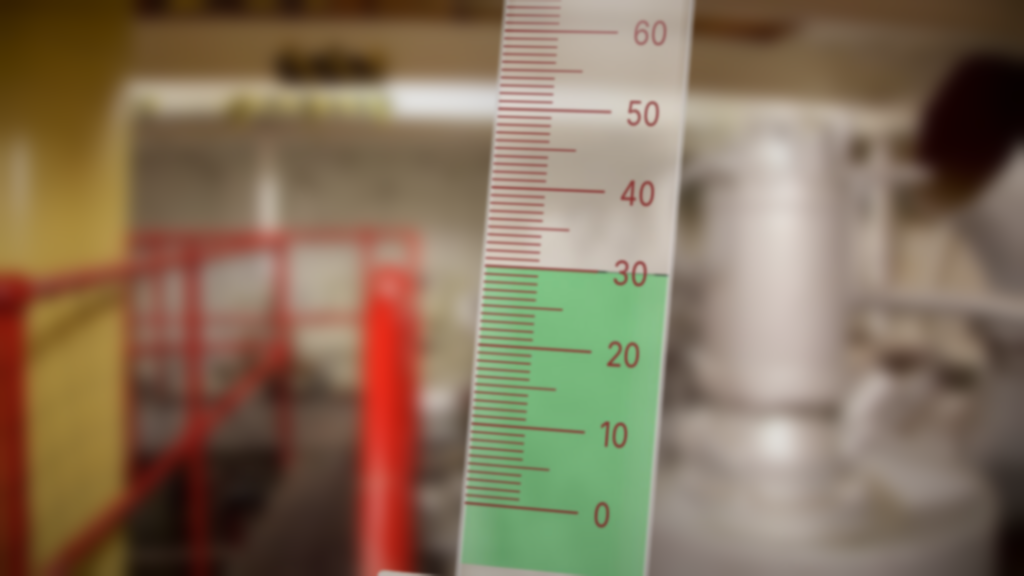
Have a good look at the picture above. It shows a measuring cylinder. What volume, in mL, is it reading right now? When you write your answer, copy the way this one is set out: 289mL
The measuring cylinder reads 30mL
